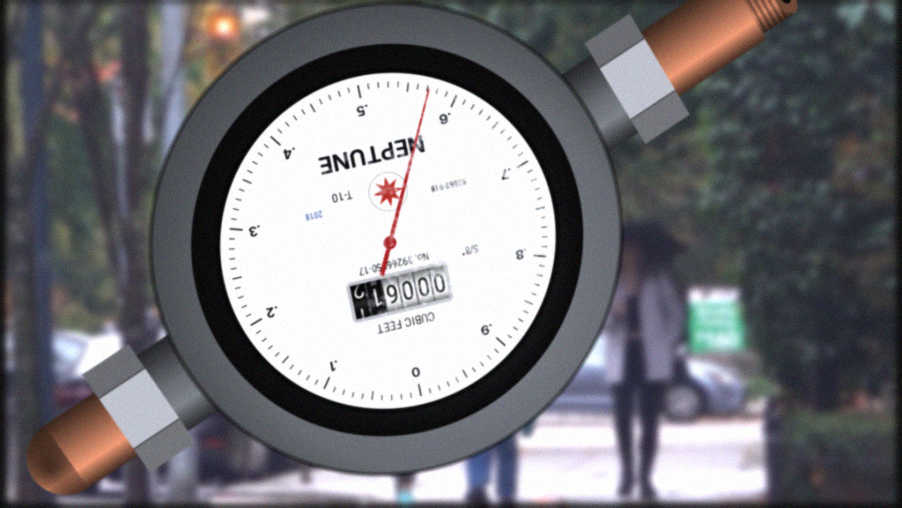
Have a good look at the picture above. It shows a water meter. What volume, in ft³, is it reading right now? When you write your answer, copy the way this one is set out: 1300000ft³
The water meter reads 611.57ft³
